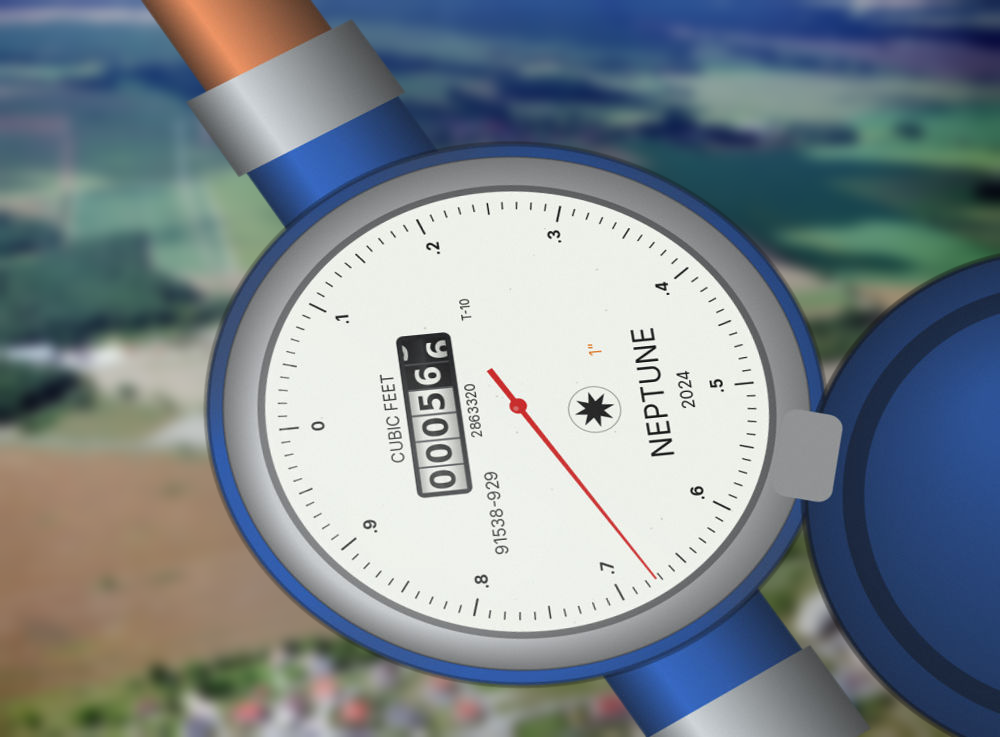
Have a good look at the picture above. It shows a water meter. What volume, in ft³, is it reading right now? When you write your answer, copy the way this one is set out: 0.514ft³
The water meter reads 565.67ft³
